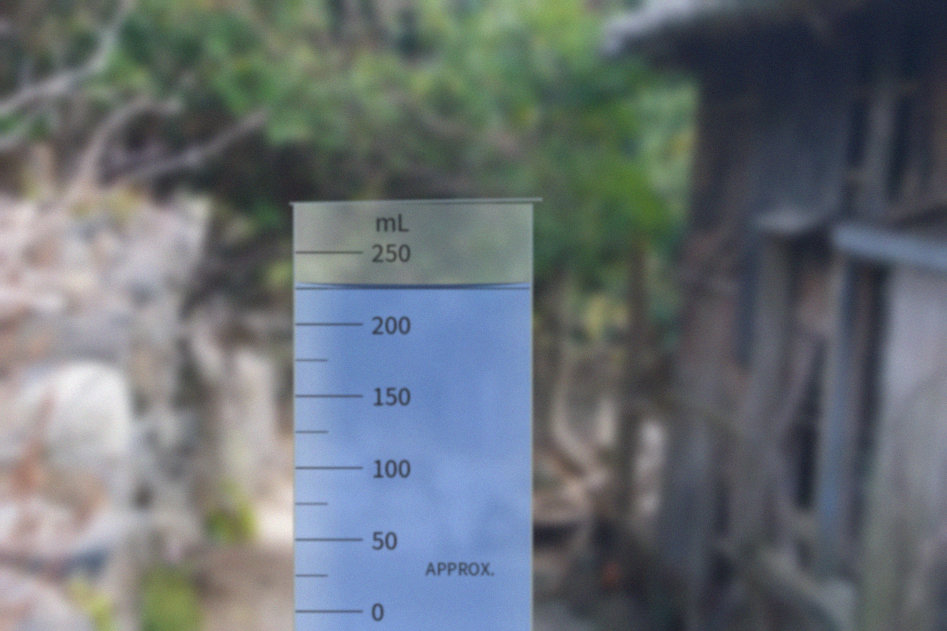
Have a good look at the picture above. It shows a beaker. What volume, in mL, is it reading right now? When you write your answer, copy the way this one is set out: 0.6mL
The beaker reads 225mL
